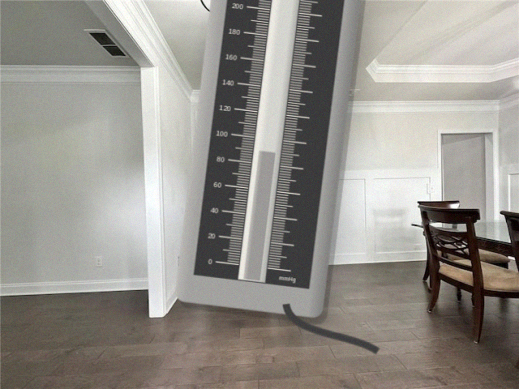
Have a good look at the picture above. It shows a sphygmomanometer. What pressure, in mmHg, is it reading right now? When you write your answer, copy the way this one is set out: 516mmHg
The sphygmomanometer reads 90mmHg
